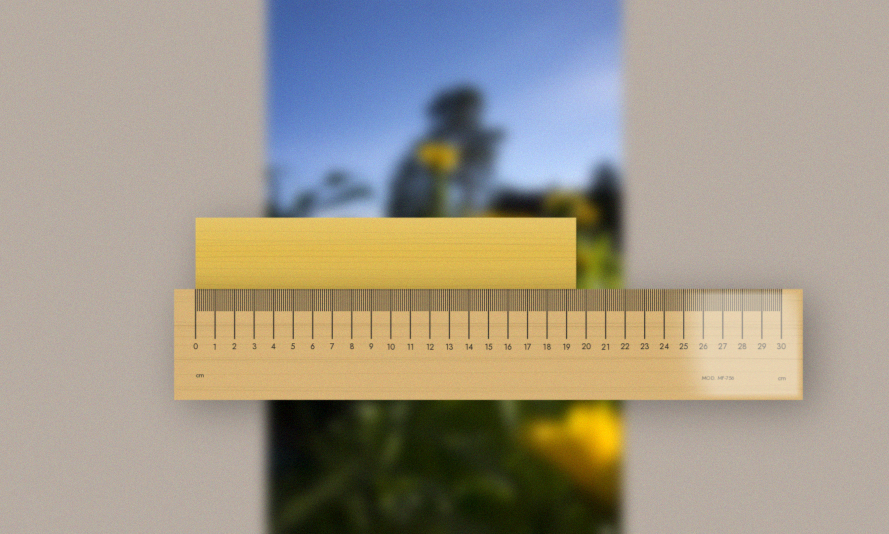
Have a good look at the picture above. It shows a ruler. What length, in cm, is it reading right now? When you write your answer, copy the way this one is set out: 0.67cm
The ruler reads 19.5cm
